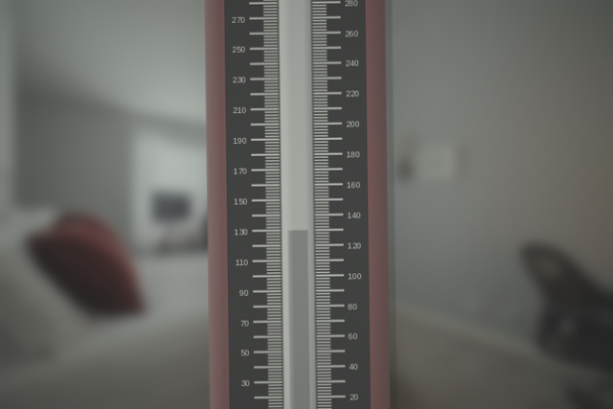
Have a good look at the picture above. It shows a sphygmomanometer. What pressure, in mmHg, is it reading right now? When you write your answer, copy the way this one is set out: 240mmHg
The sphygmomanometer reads 130mmHg
